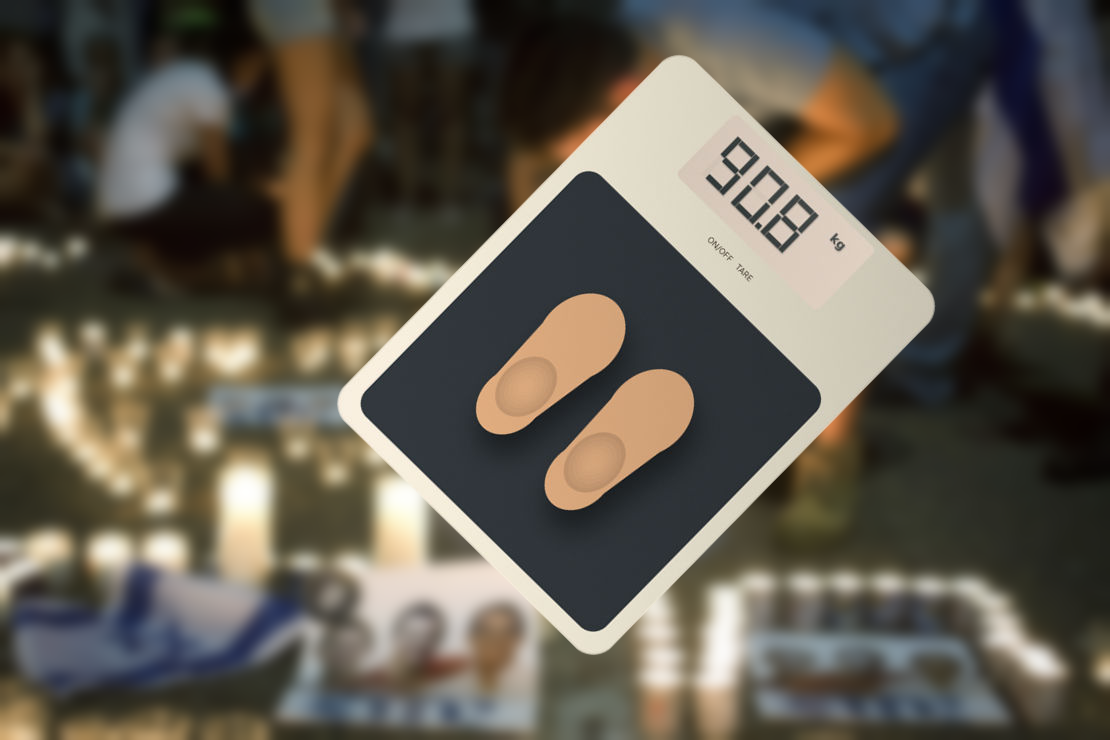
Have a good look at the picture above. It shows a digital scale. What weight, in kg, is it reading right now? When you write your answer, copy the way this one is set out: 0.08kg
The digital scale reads 90.8kg
